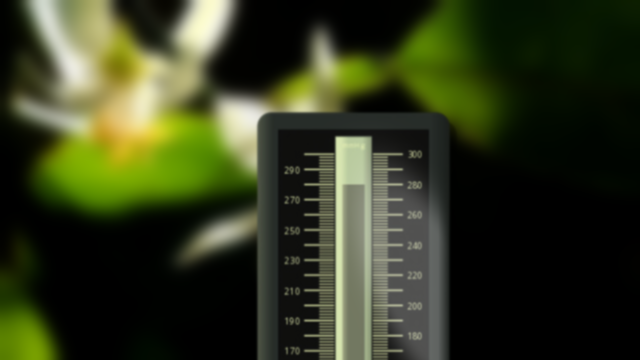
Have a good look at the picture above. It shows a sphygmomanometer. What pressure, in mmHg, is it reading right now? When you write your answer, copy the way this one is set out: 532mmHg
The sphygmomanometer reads 280mmHg
